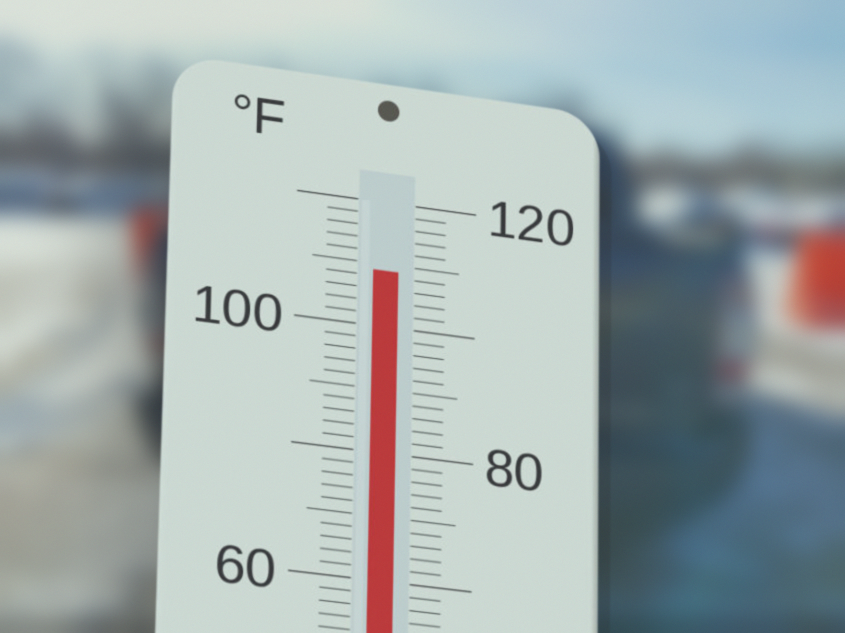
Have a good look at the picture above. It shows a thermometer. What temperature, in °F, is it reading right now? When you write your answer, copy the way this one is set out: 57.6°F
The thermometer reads 109°F
